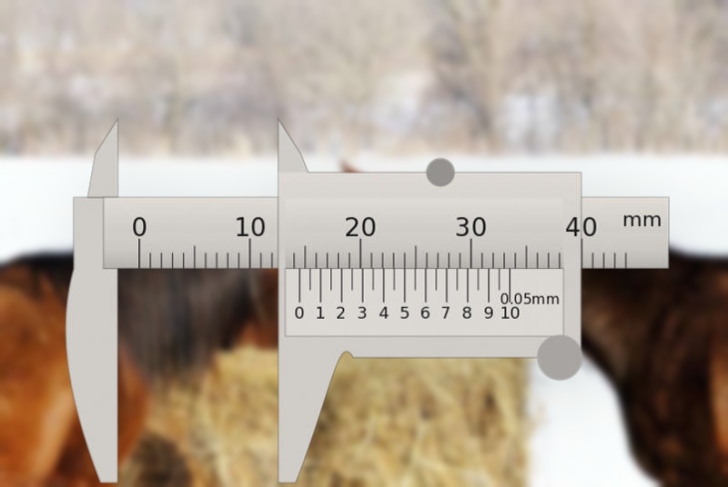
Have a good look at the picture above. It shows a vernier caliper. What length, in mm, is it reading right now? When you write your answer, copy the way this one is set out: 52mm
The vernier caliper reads 14.5mm
